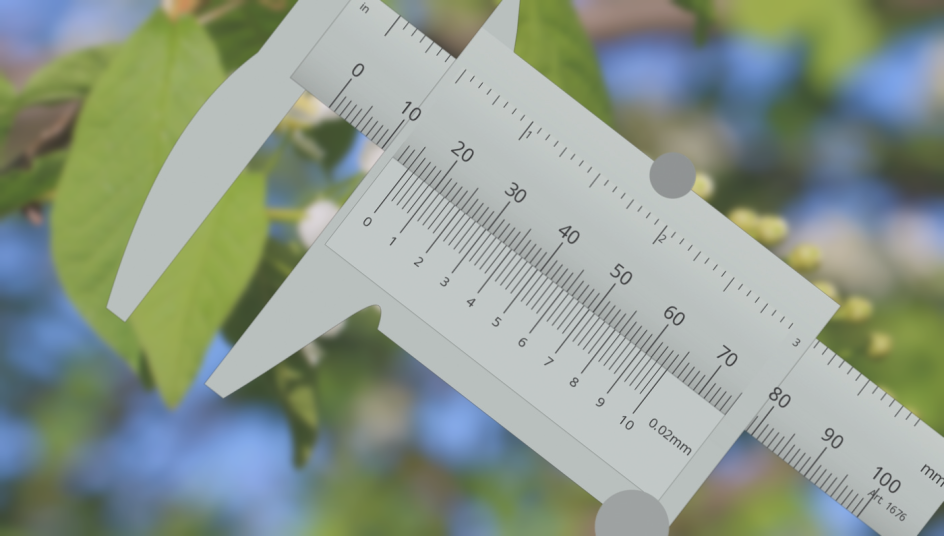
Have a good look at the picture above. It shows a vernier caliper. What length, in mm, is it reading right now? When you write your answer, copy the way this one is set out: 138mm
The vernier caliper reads 15.0mm
